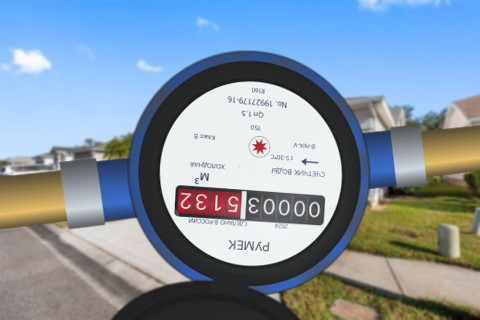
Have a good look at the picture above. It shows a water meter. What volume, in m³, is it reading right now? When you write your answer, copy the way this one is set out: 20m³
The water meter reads 3.5132m³
